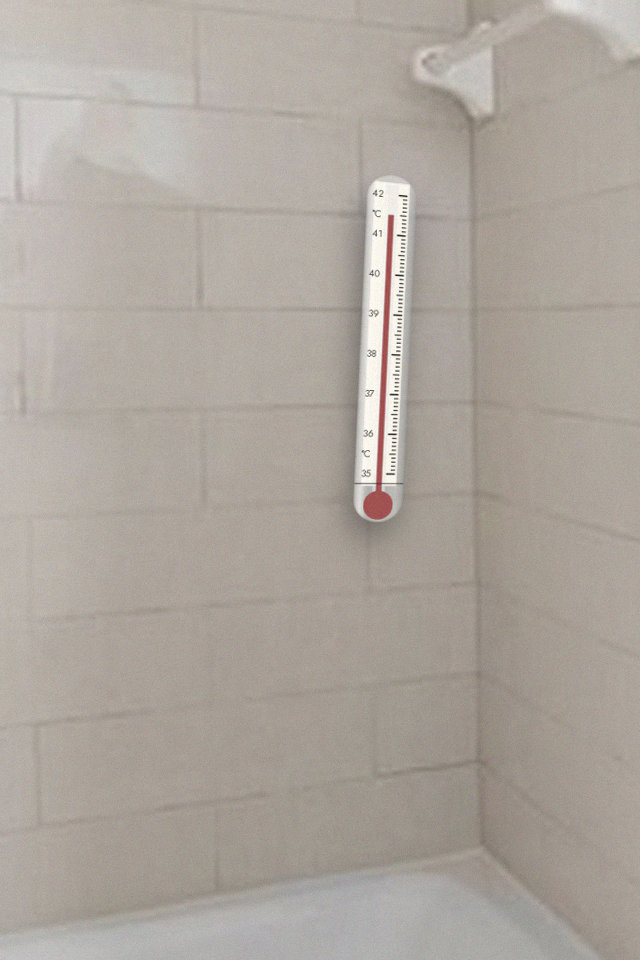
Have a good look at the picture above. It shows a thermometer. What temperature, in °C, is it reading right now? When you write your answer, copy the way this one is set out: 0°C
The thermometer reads 41.5°C
